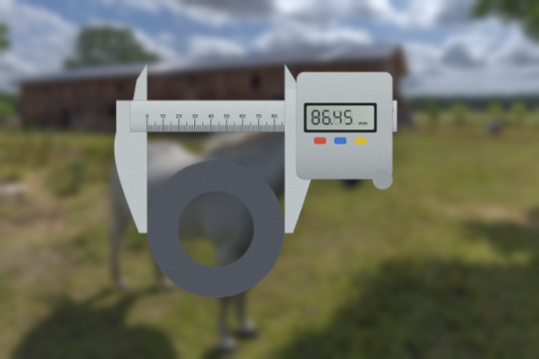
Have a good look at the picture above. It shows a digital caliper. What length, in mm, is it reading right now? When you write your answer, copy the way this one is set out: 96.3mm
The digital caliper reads 86.45mm
